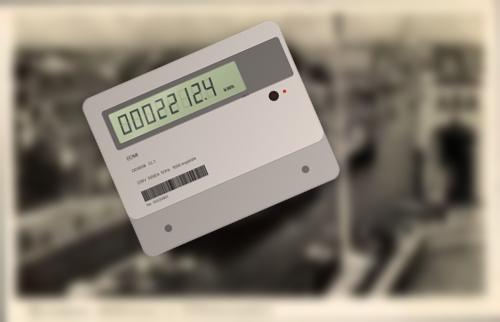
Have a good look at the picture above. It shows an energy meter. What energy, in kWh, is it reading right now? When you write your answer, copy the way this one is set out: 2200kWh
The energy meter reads 2212.4kWh
